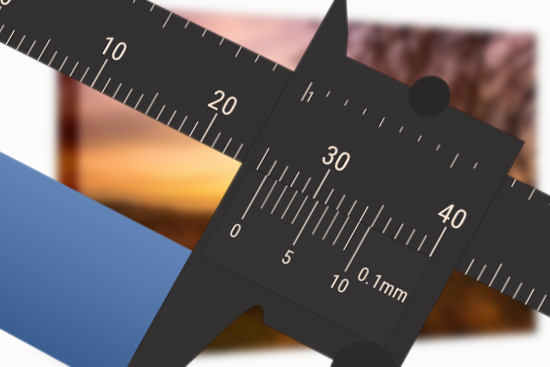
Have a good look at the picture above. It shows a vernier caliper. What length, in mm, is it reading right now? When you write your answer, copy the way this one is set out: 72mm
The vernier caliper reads 25.9mm
